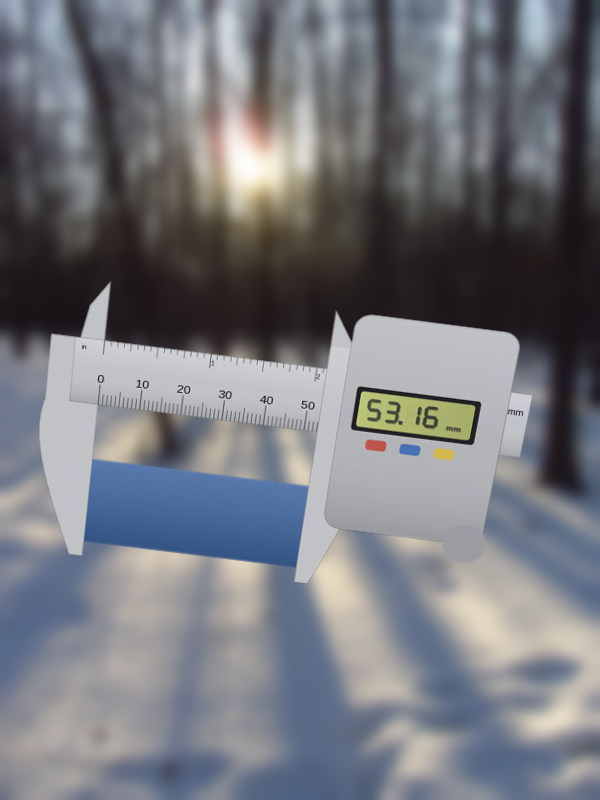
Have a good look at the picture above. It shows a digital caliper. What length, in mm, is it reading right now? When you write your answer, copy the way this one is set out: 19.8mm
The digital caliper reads 53.16mm
